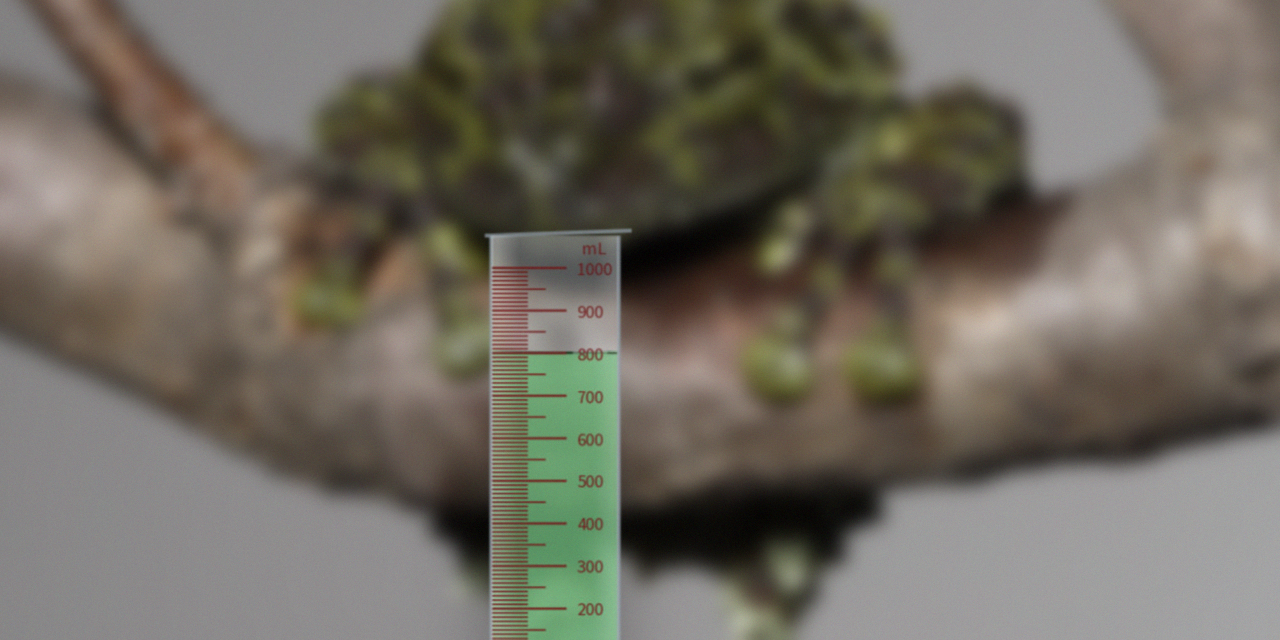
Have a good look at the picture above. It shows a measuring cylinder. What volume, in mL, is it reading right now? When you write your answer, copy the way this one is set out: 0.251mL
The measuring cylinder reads 800mL
